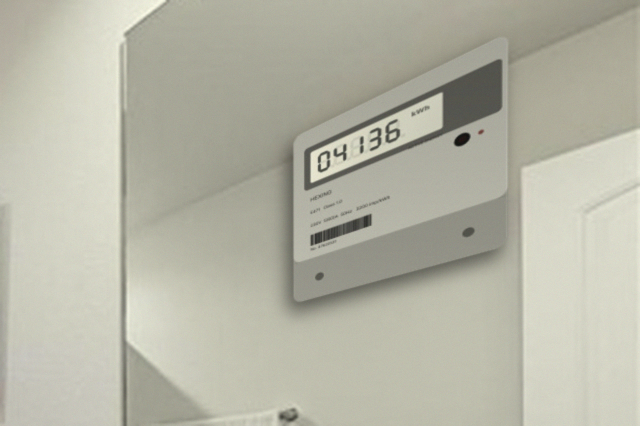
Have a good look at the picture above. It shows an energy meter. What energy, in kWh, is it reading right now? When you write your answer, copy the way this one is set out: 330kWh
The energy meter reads 4136kWh
